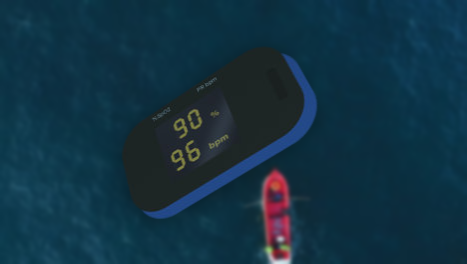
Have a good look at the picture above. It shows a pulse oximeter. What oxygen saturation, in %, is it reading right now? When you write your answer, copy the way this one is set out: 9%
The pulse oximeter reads 90%
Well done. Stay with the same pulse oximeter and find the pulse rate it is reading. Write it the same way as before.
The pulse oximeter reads 96bpm
